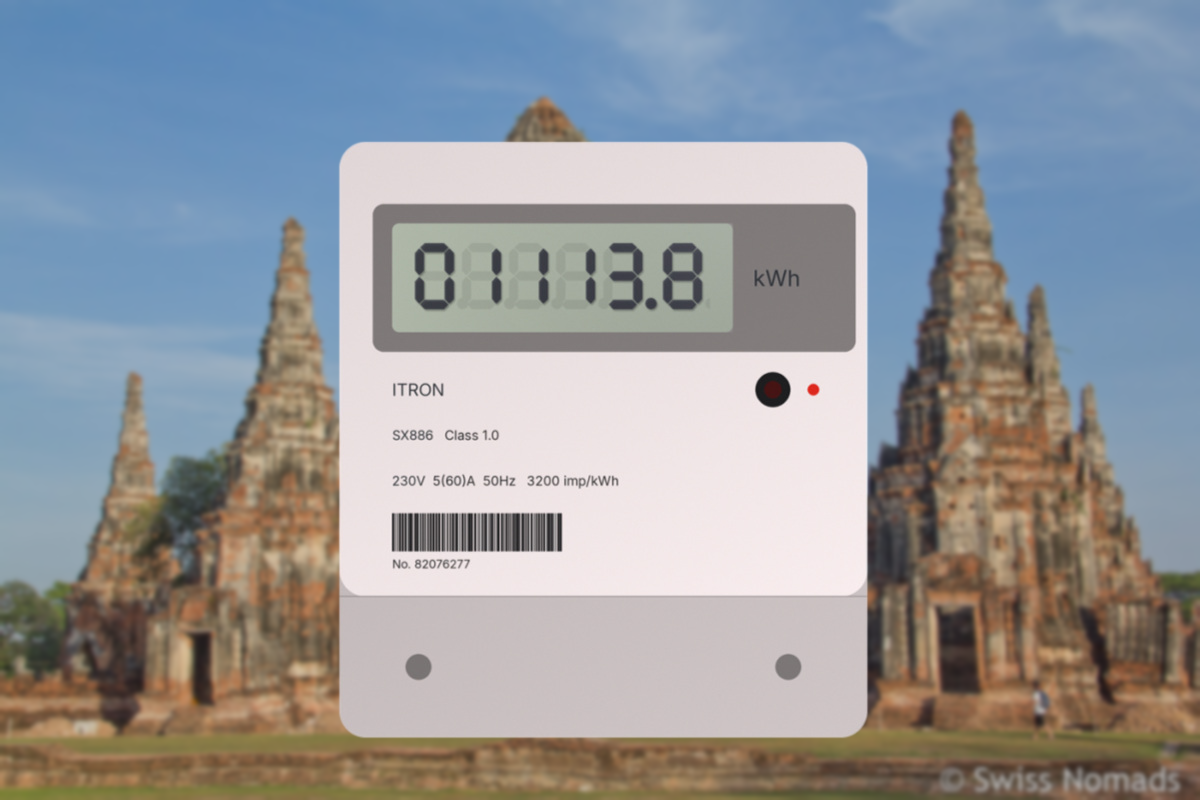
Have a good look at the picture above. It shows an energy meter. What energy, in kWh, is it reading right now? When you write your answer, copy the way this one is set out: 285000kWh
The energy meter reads 1113.8kWh
